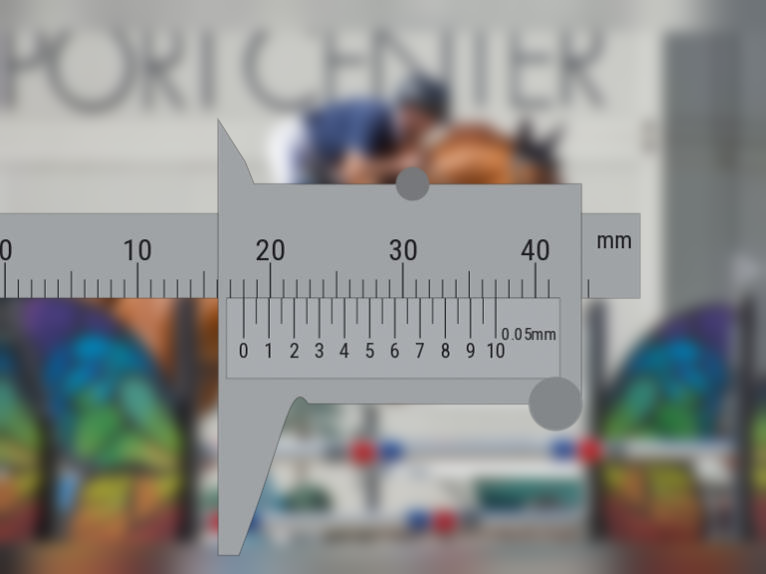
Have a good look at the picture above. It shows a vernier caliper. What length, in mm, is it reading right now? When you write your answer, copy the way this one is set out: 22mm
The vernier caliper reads 18.0mm
